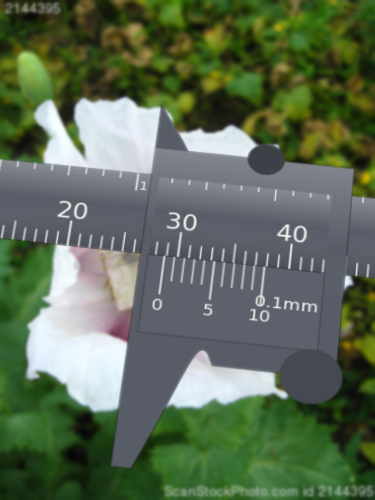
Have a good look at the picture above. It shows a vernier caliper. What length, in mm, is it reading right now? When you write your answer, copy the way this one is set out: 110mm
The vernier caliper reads 28.8mm
